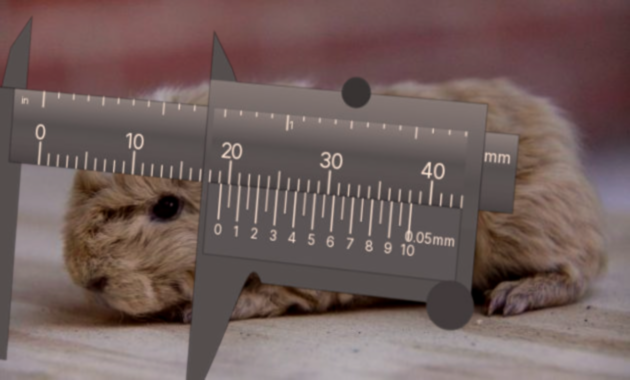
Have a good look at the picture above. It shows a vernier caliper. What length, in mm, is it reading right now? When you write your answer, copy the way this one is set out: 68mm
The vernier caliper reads 19.2mm
